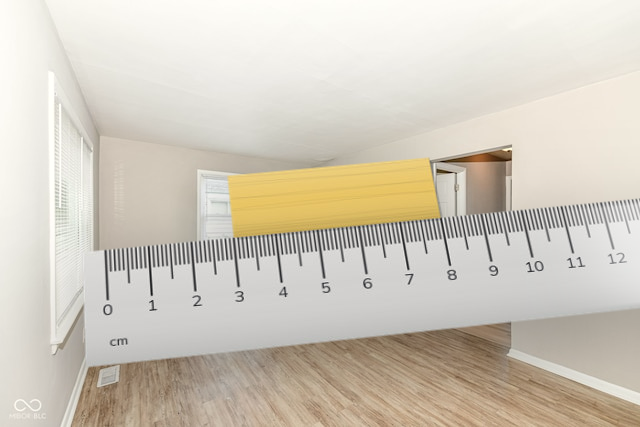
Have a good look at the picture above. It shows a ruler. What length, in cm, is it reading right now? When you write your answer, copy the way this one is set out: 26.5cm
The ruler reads 5cm
